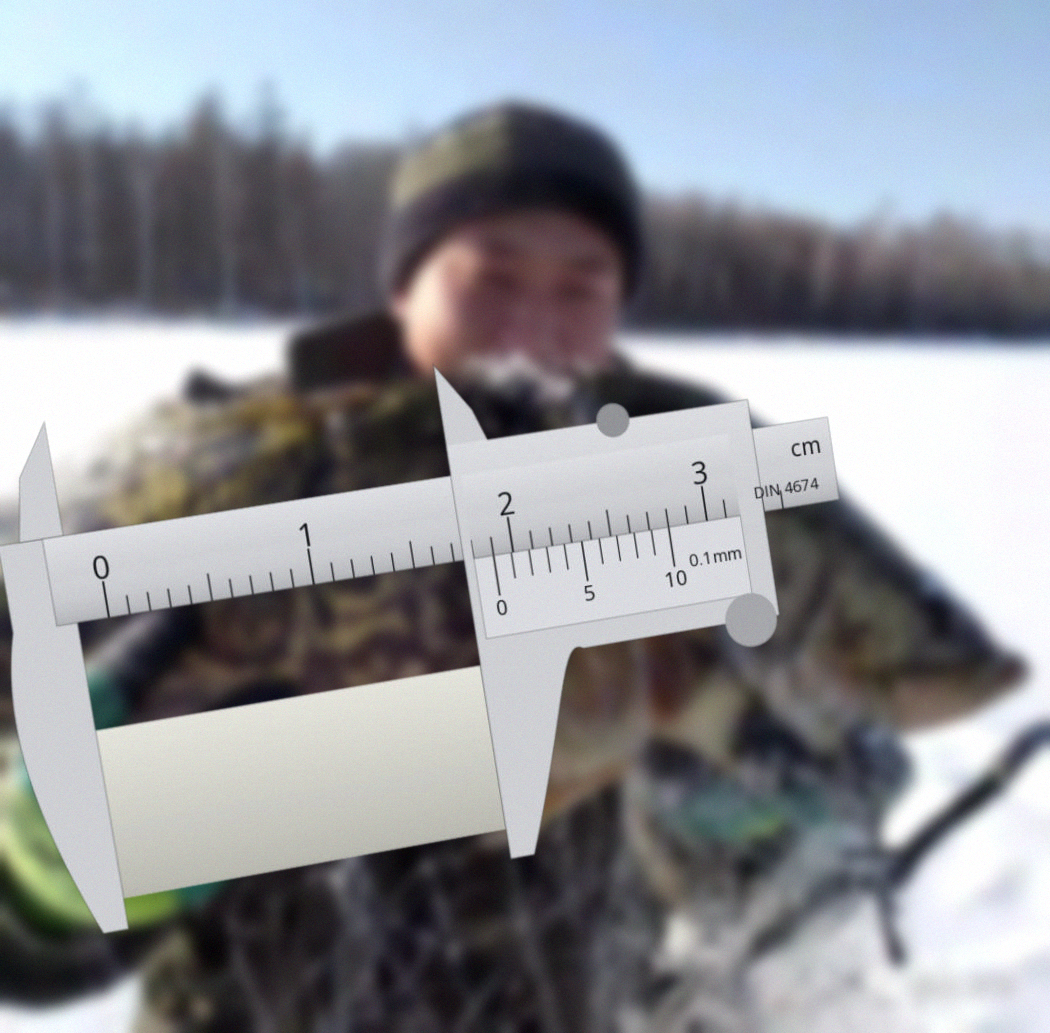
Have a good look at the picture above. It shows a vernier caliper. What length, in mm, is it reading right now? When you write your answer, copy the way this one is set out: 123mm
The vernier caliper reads 19.0mm
